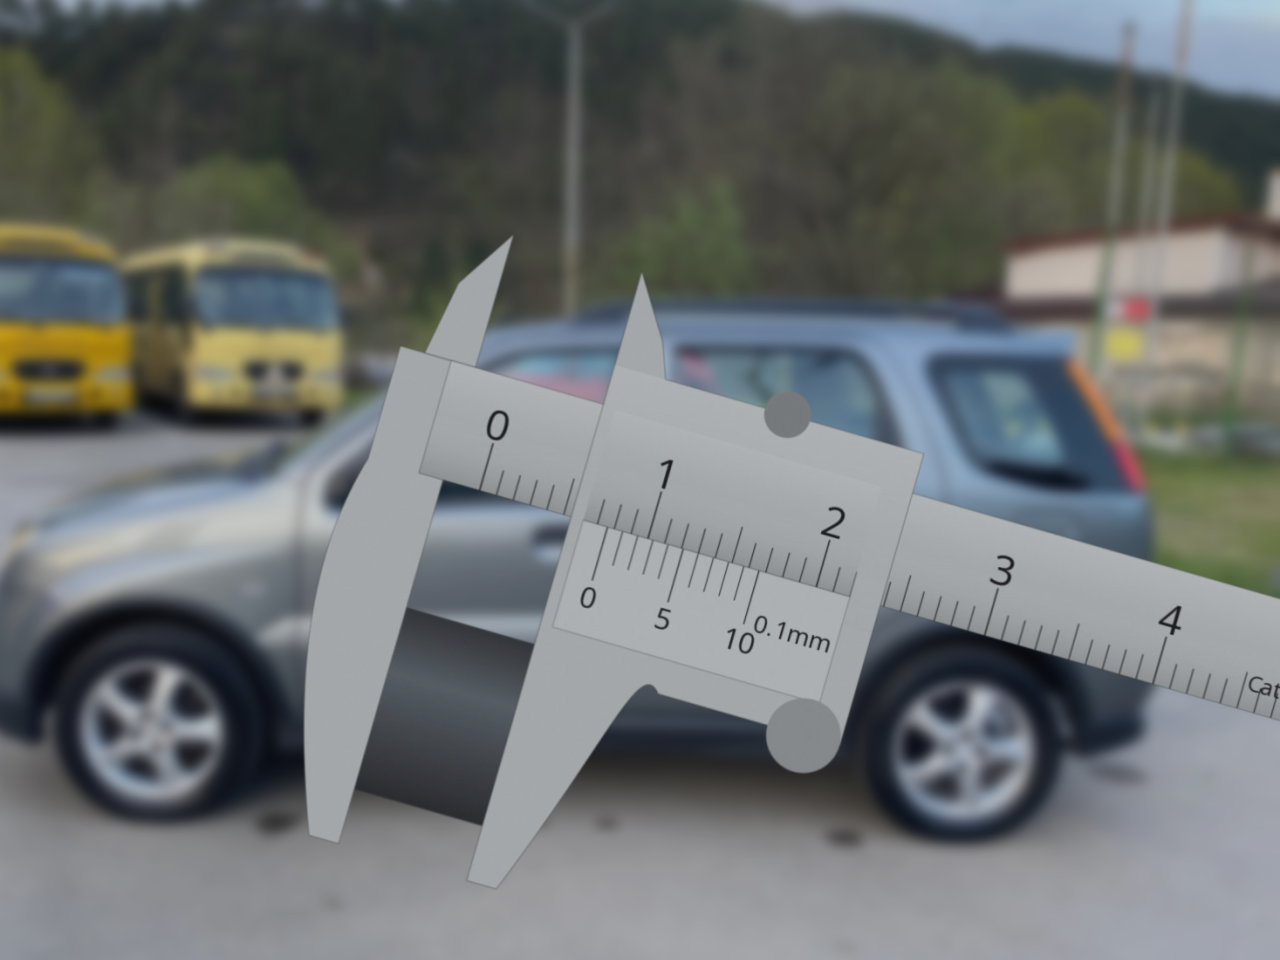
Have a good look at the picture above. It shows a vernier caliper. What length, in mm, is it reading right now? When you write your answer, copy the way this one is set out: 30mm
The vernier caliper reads 7.6mm
